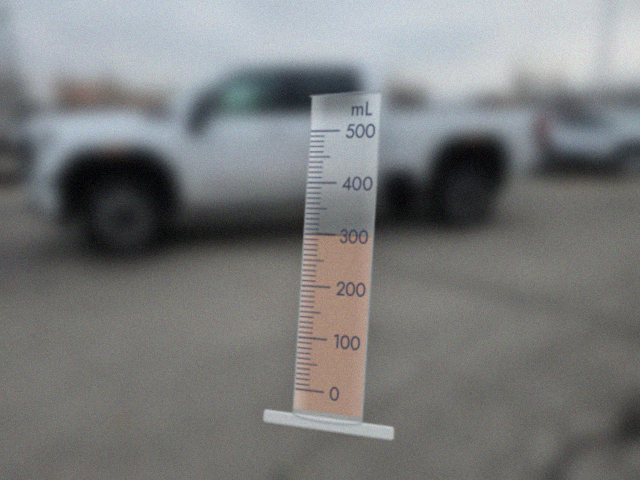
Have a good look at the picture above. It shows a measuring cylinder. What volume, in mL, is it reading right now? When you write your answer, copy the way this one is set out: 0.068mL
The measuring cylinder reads 300mL
